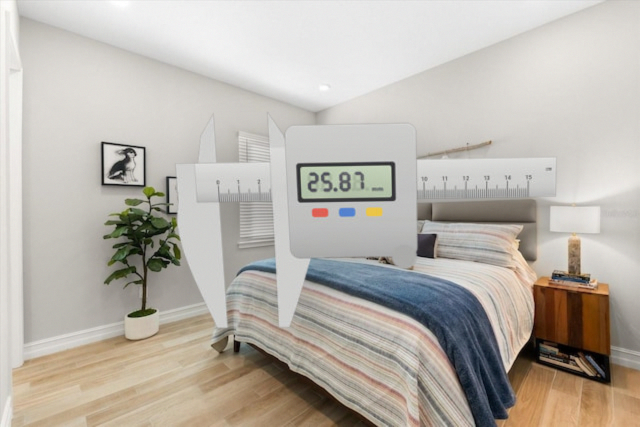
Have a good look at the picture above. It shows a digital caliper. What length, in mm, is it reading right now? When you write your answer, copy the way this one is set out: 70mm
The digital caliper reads 25.87mm
